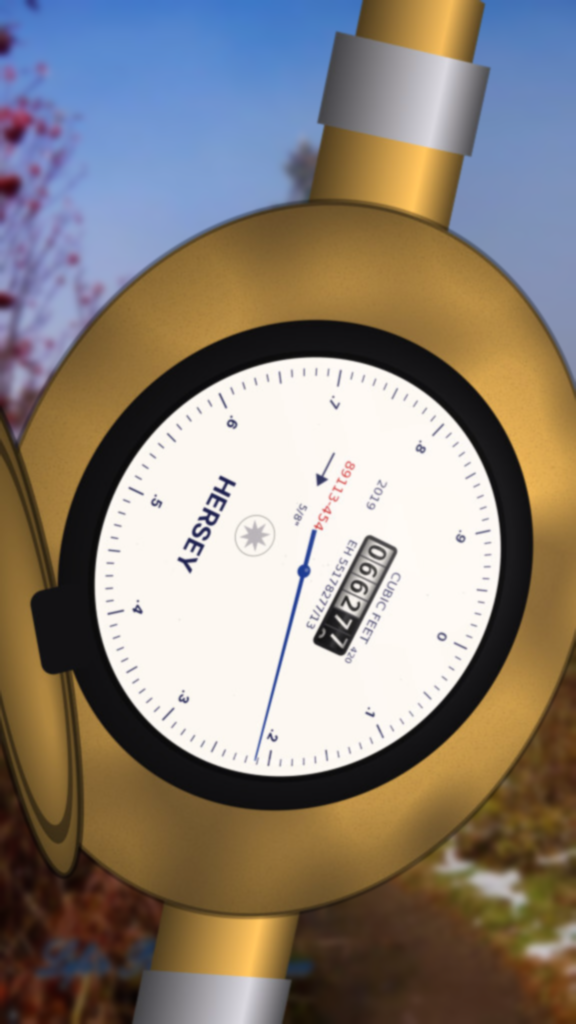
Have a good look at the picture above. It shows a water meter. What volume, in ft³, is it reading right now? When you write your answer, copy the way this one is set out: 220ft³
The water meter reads 66277.21ft³
